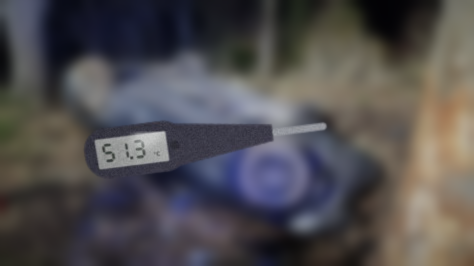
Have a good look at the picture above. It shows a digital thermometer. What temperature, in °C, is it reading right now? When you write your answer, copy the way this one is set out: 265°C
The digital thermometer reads 51.3°C
